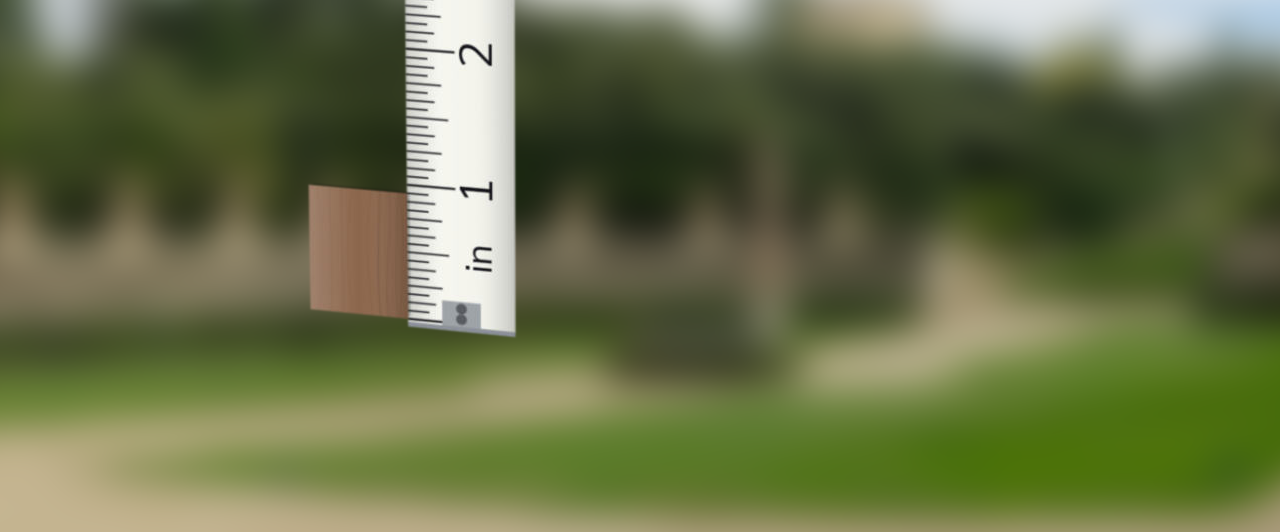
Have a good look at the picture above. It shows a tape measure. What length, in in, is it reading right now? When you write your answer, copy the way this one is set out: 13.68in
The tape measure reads 0.9375in
